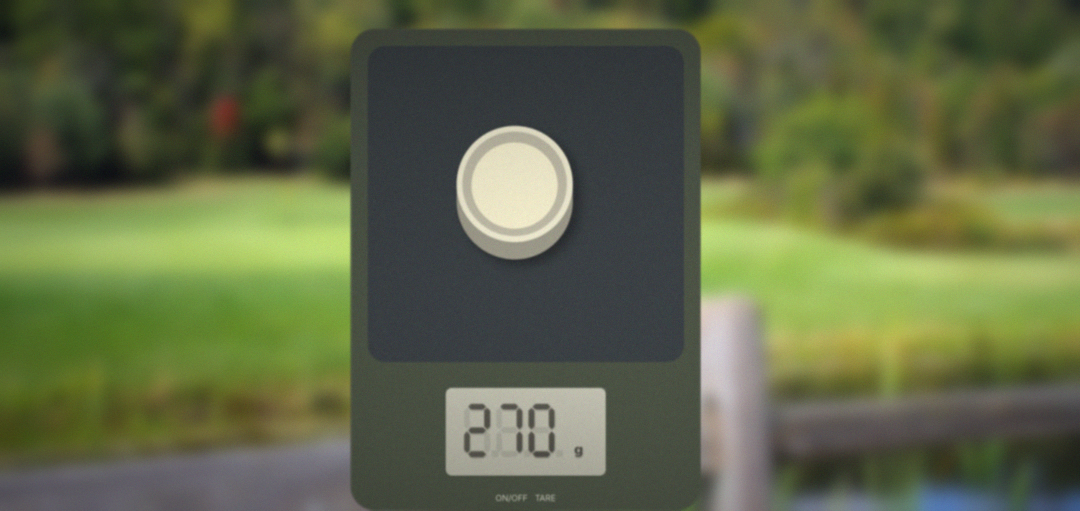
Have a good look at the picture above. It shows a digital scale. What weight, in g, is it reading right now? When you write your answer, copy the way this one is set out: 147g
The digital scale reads 270g
